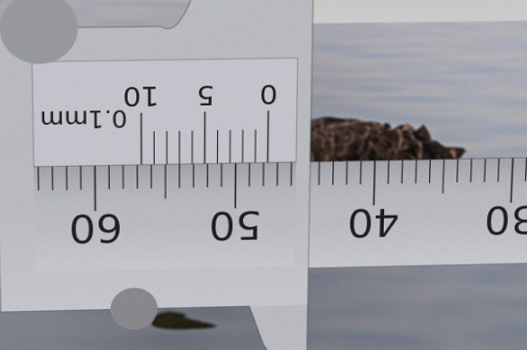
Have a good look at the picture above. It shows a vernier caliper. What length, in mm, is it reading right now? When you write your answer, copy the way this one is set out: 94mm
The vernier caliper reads 47.7mm
